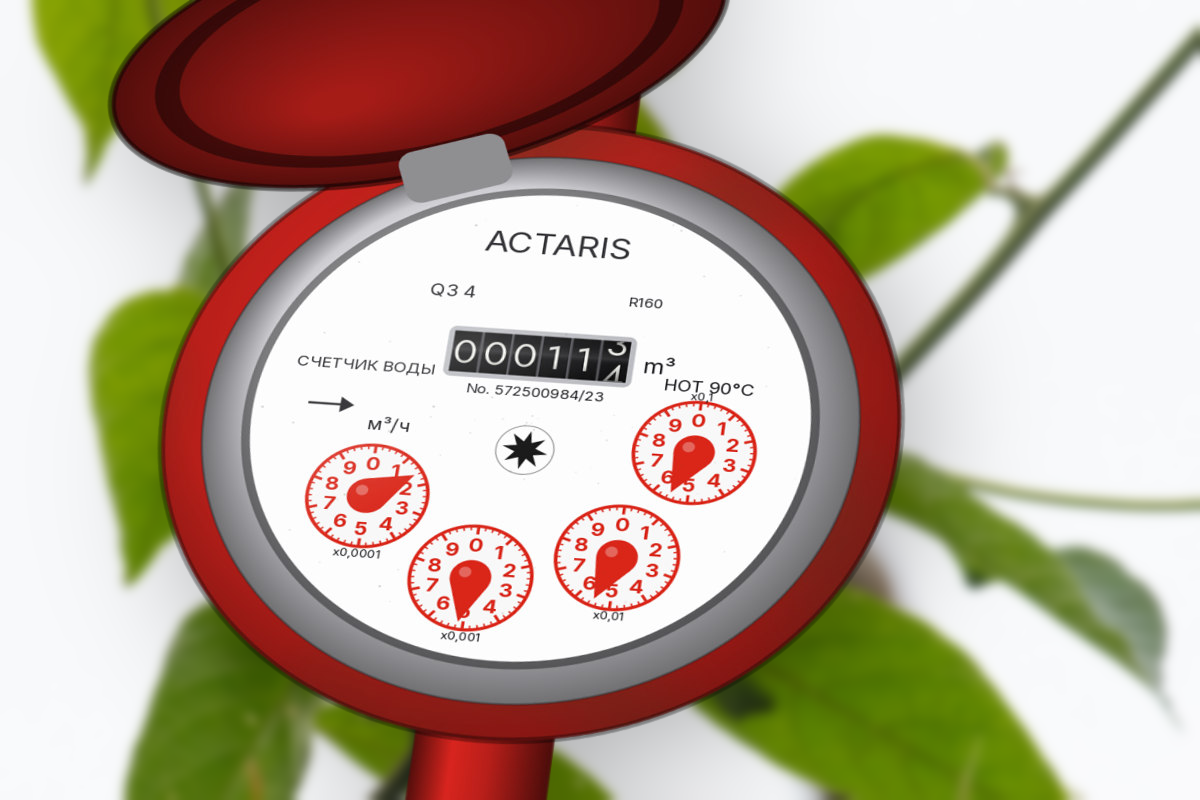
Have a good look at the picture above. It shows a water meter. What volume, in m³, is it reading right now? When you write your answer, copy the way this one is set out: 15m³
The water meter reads 113.5551m³
